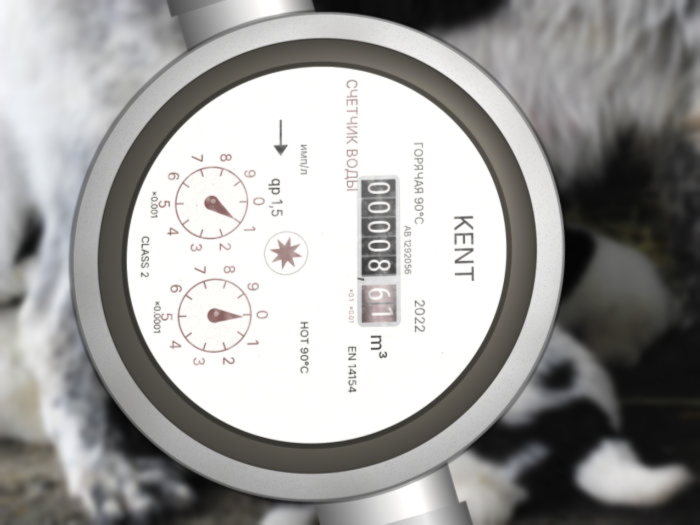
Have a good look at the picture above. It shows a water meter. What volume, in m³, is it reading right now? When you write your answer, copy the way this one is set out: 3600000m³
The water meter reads 8.6110m³
